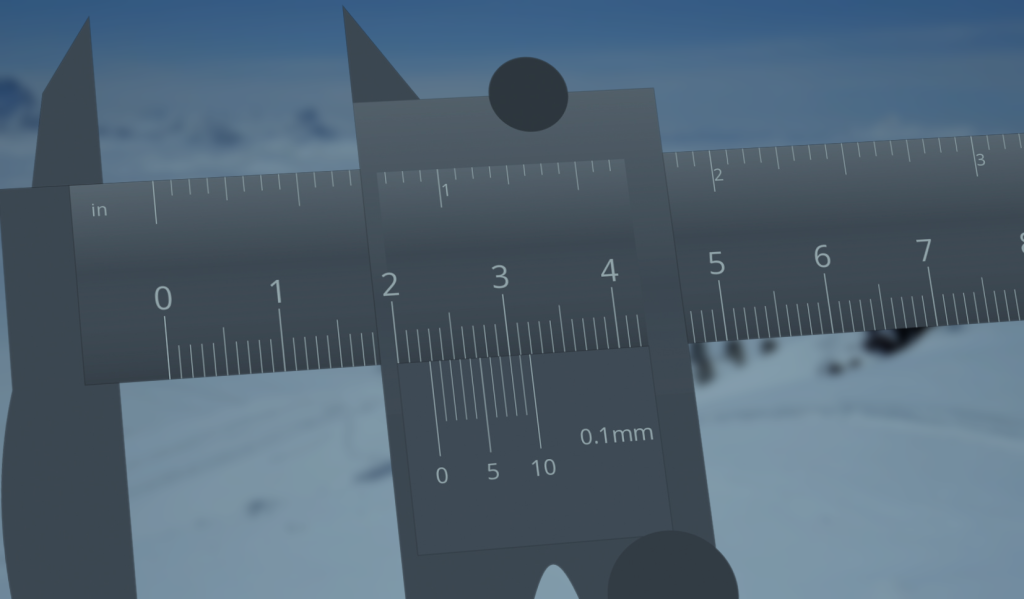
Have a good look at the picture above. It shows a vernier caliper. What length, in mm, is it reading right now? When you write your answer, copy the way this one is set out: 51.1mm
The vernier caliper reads 22.8mm
